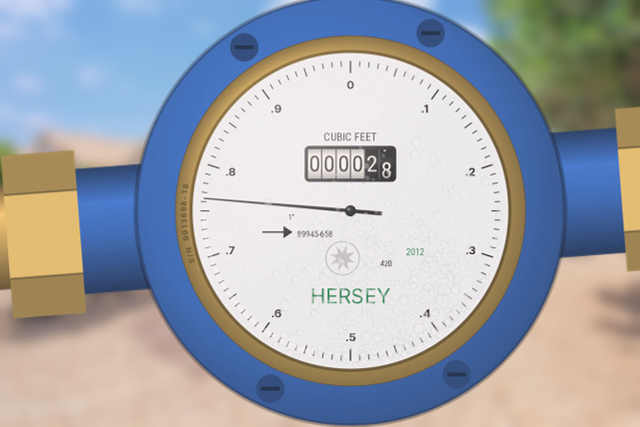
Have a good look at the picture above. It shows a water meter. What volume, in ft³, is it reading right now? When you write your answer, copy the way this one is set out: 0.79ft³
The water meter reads 27.76ft³
